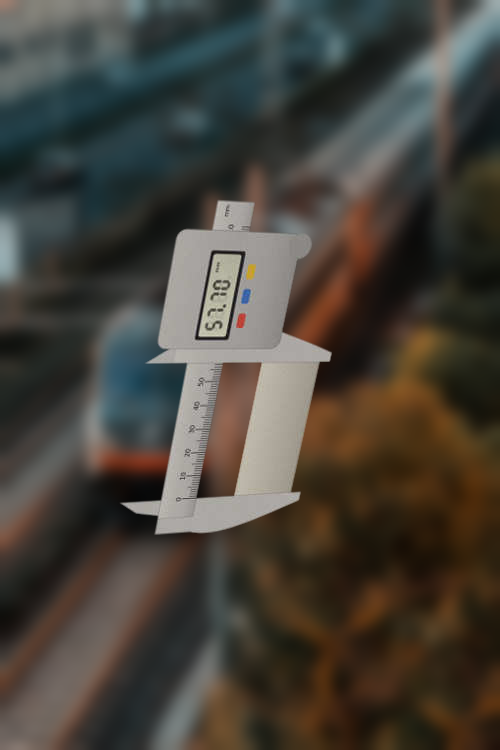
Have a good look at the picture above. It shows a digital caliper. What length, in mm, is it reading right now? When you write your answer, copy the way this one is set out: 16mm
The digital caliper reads 57.70mm
